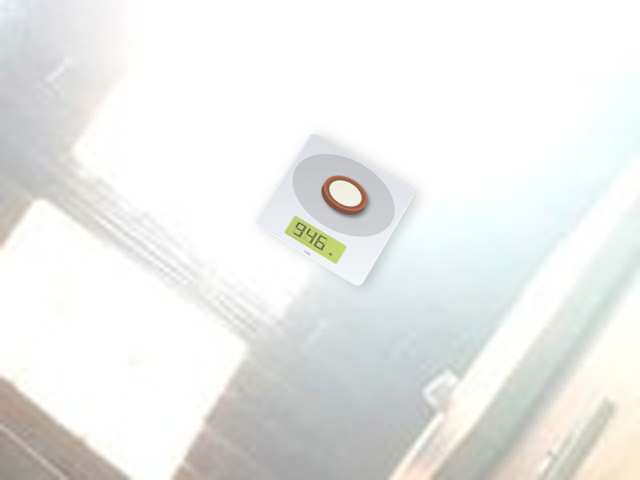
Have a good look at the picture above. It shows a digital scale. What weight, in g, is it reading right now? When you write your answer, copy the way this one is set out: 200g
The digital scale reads 946g
